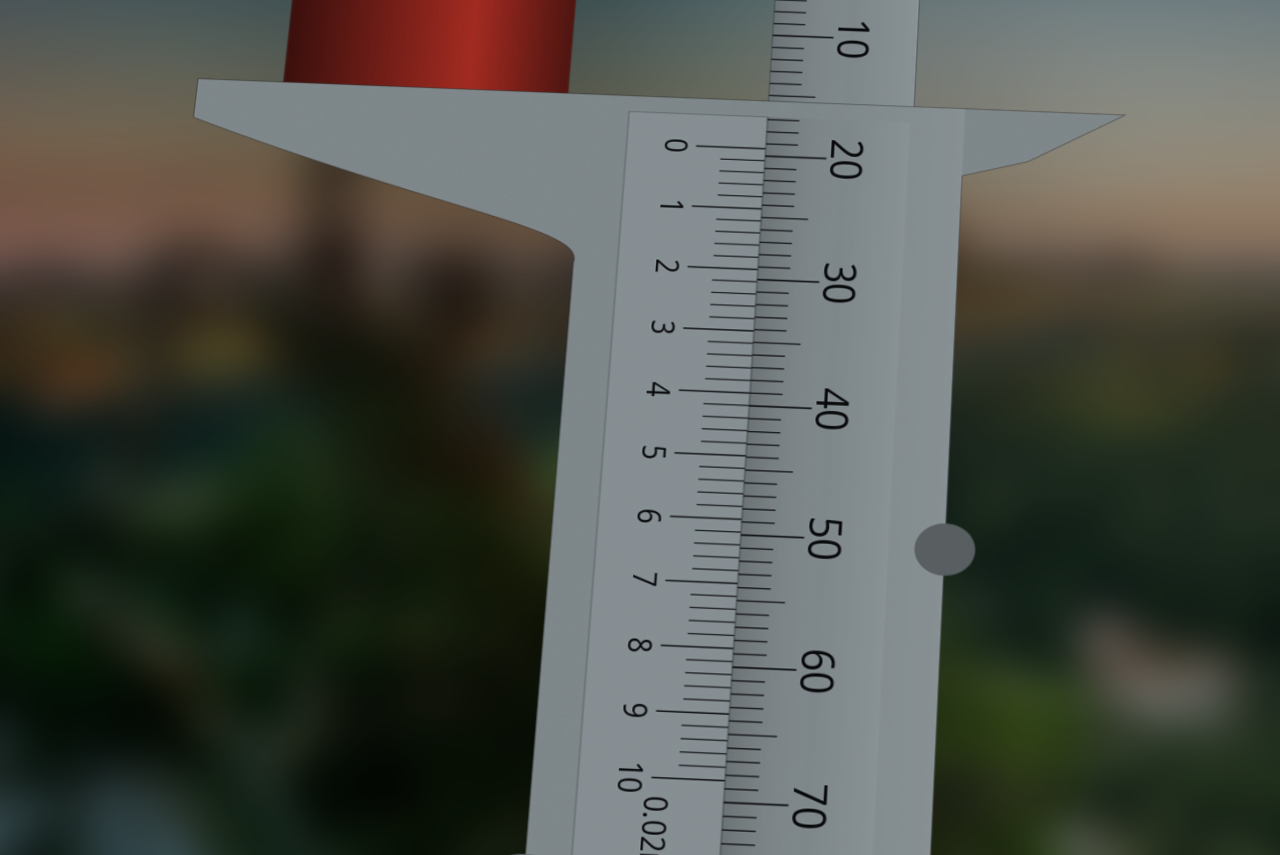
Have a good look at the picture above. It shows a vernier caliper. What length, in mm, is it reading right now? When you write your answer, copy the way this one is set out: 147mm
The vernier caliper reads 19.4mm
